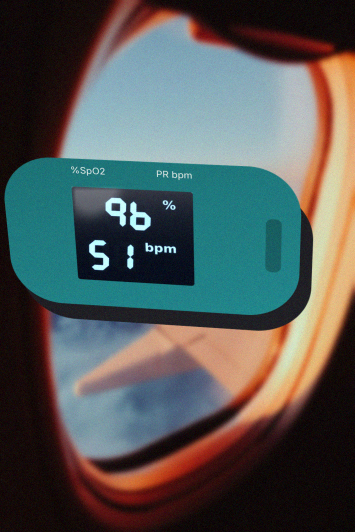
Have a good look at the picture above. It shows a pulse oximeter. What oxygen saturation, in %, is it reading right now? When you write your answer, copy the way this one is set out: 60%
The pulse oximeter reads 96%
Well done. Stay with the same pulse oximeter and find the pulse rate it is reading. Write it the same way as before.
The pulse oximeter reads 51bpm
